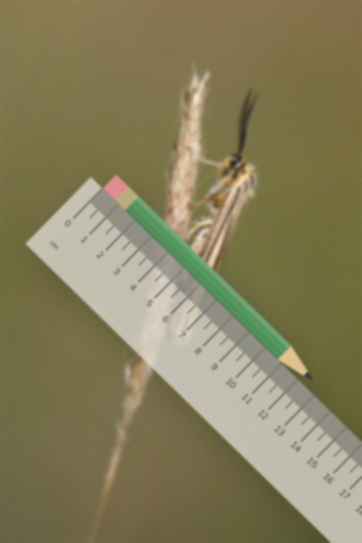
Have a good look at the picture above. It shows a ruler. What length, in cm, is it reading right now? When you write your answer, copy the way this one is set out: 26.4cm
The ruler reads 12.5cm
